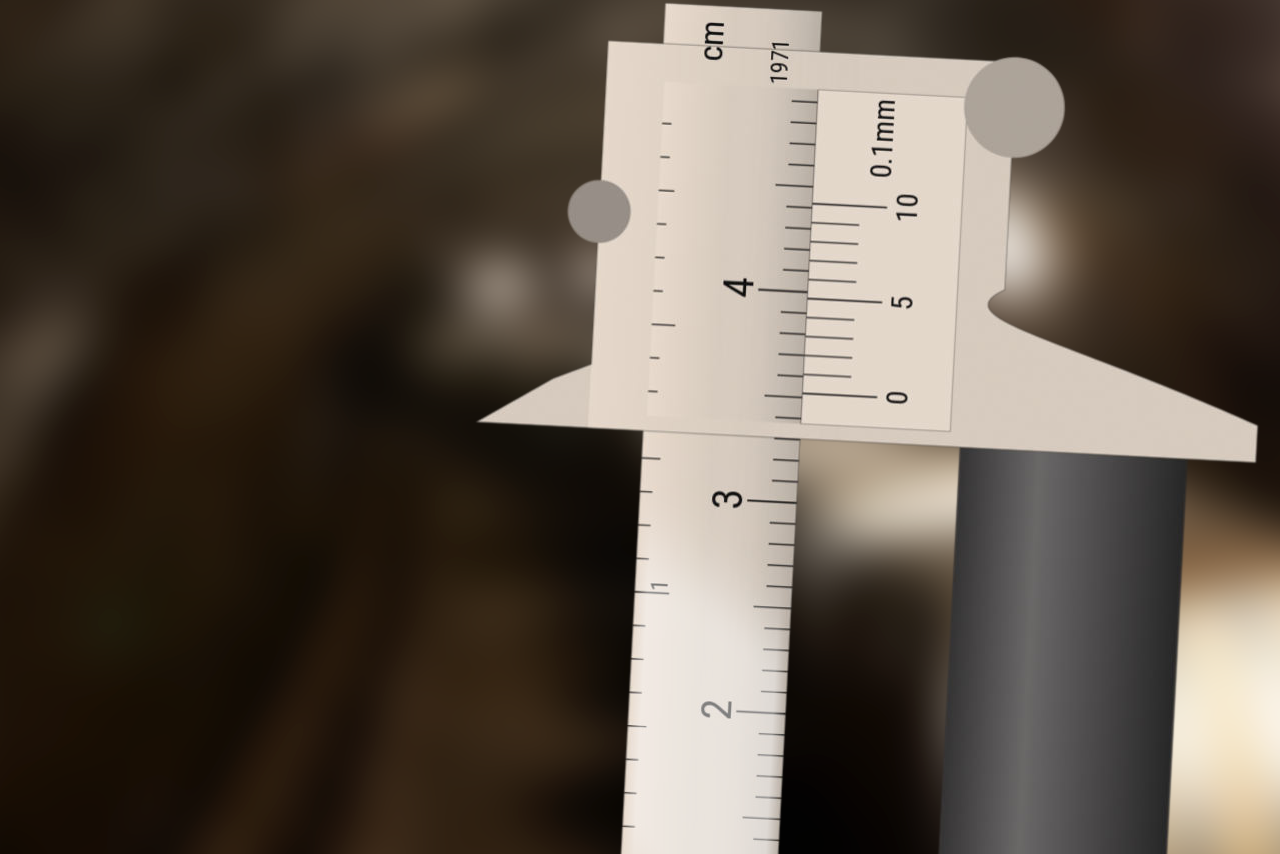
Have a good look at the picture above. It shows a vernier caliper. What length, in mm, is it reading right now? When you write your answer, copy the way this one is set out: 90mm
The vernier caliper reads 35.2mm
